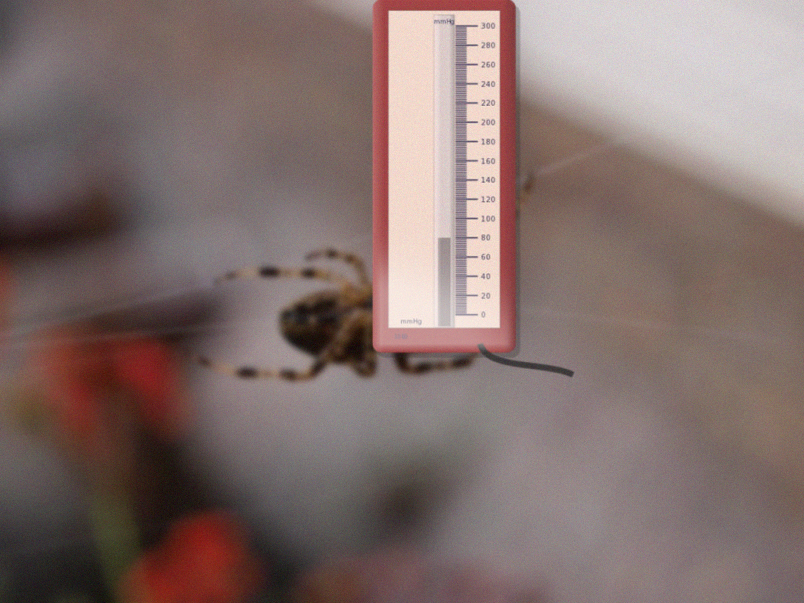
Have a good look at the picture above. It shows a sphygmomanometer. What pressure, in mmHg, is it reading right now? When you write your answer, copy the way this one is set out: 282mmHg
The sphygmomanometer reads 80mmHg
